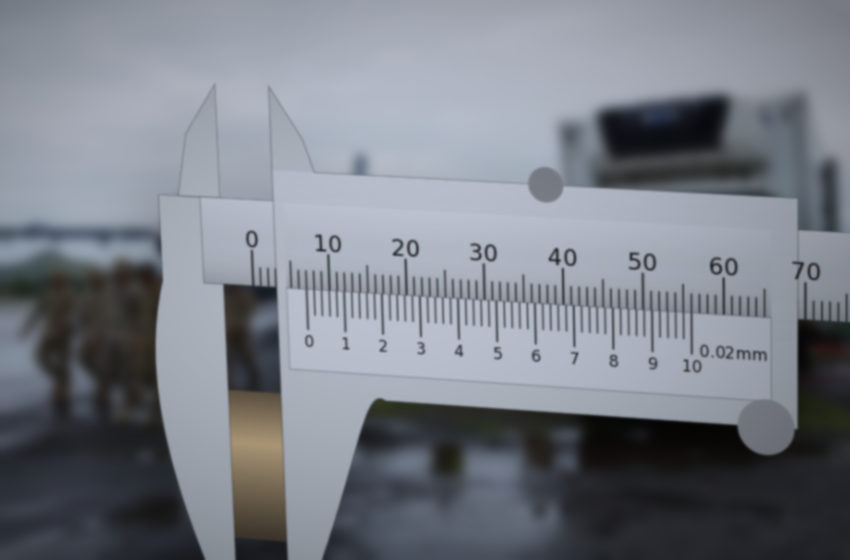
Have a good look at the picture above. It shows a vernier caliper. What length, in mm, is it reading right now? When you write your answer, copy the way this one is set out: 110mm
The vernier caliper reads 7.0mm
